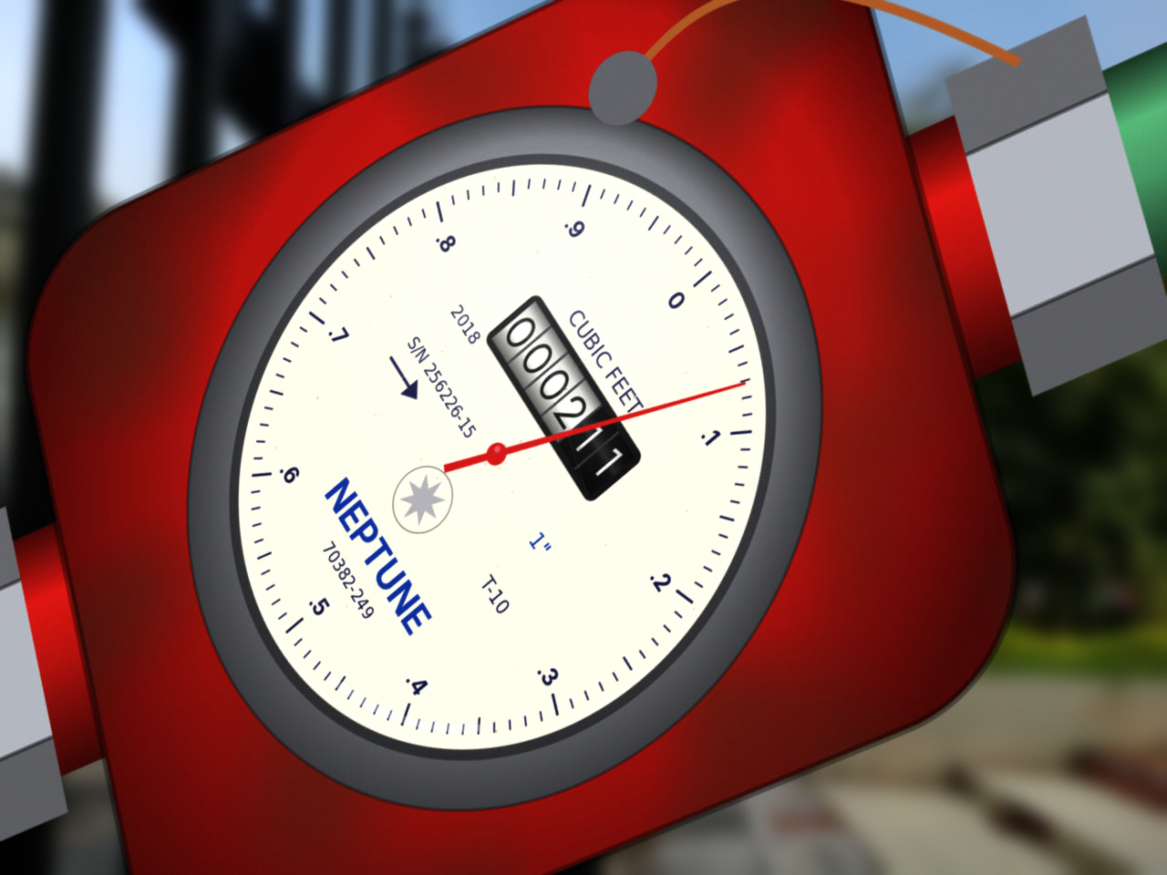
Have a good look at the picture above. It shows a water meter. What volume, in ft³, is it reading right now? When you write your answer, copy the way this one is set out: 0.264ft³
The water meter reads 211.07ft³
